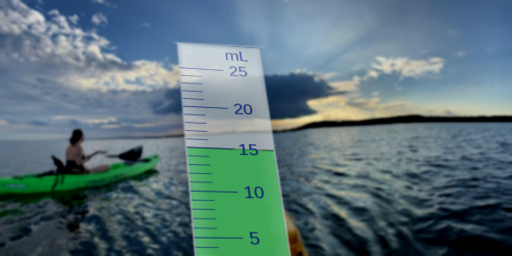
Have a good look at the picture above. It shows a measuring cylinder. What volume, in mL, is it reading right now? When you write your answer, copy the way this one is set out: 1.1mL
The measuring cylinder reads 15mL
